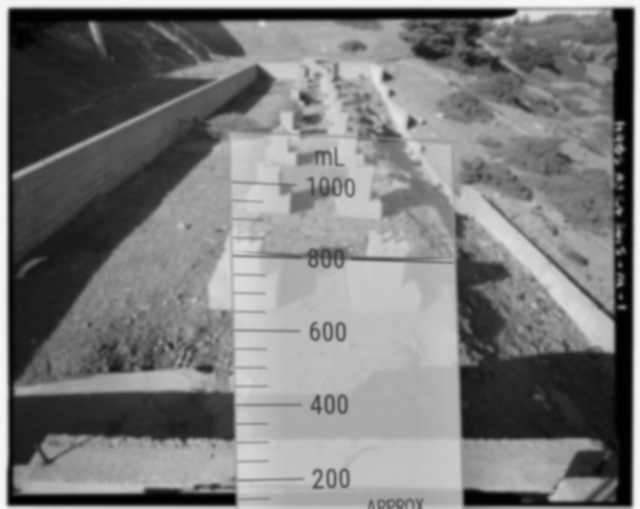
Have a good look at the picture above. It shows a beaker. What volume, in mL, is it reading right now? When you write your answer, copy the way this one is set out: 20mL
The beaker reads 800mL
